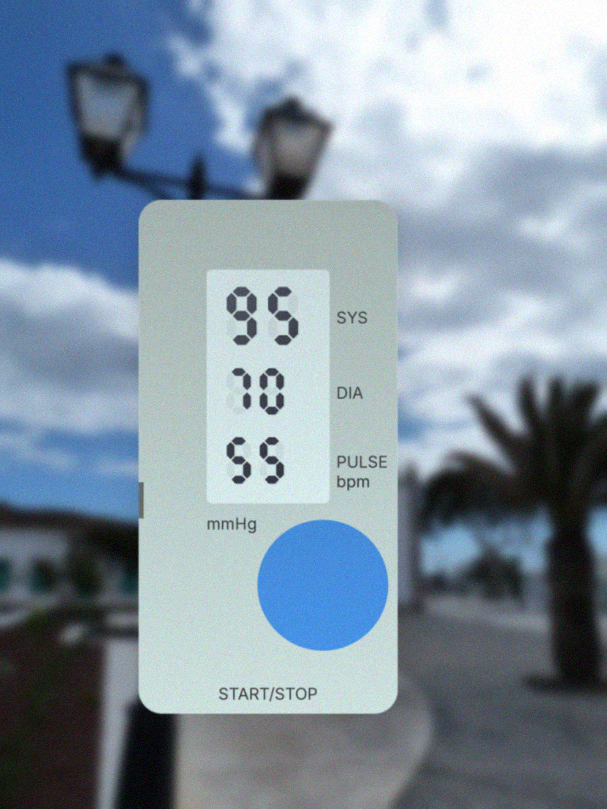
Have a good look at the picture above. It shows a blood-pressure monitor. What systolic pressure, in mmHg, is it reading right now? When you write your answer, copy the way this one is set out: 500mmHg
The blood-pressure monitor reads 95mmHg
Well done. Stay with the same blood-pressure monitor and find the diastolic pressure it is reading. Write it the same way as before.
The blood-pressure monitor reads 70mmHg
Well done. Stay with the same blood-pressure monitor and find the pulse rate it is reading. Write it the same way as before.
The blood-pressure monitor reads 55bpm
